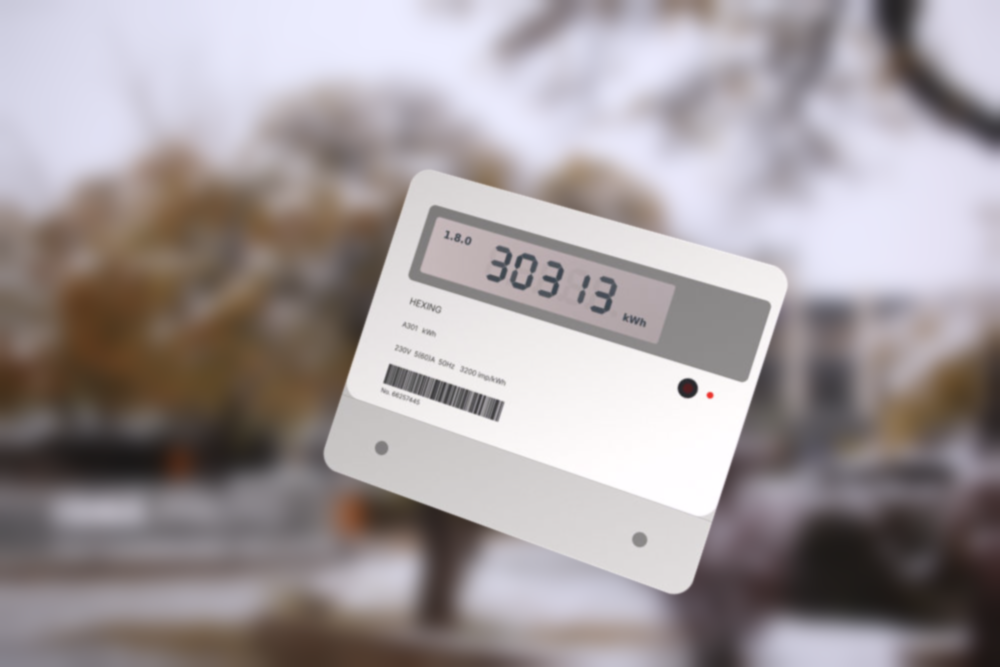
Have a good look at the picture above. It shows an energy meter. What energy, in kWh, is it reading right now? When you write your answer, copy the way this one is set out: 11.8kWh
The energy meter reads 30313kWh
